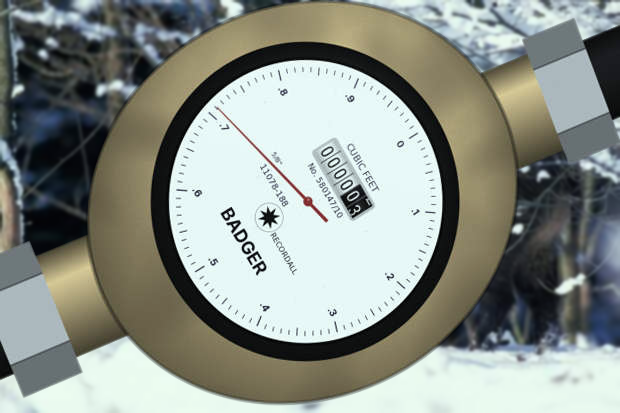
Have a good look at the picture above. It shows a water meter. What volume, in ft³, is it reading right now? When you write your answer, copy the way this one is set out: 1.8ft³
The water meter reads 2.71ft³
